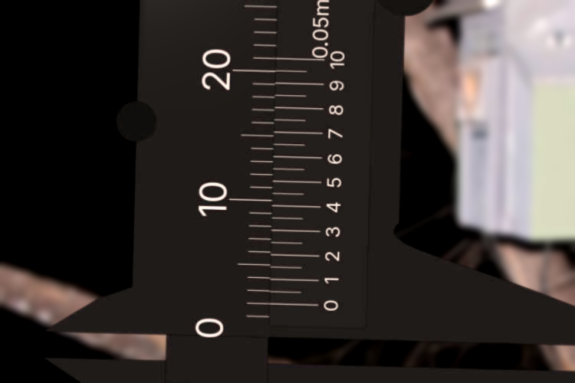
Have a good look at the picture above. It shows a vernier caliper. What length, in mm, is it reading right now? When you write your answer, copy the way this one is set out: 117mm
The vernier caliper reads 2.0mm
